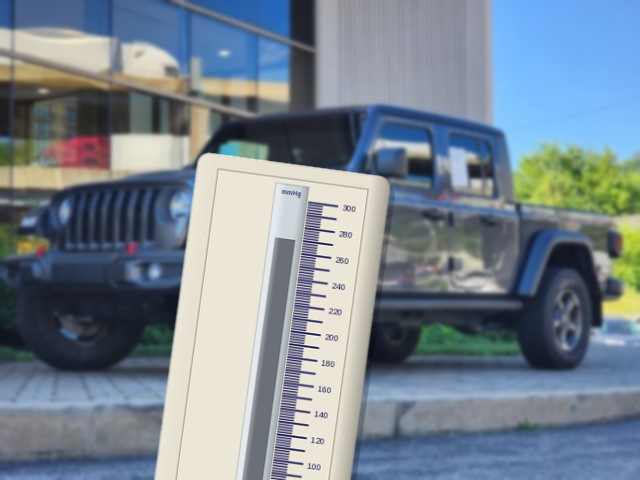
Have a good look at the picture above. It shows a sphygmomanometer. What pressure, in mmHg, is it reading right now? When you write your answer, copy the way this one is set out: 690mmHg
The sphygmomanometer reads 270mmHg
